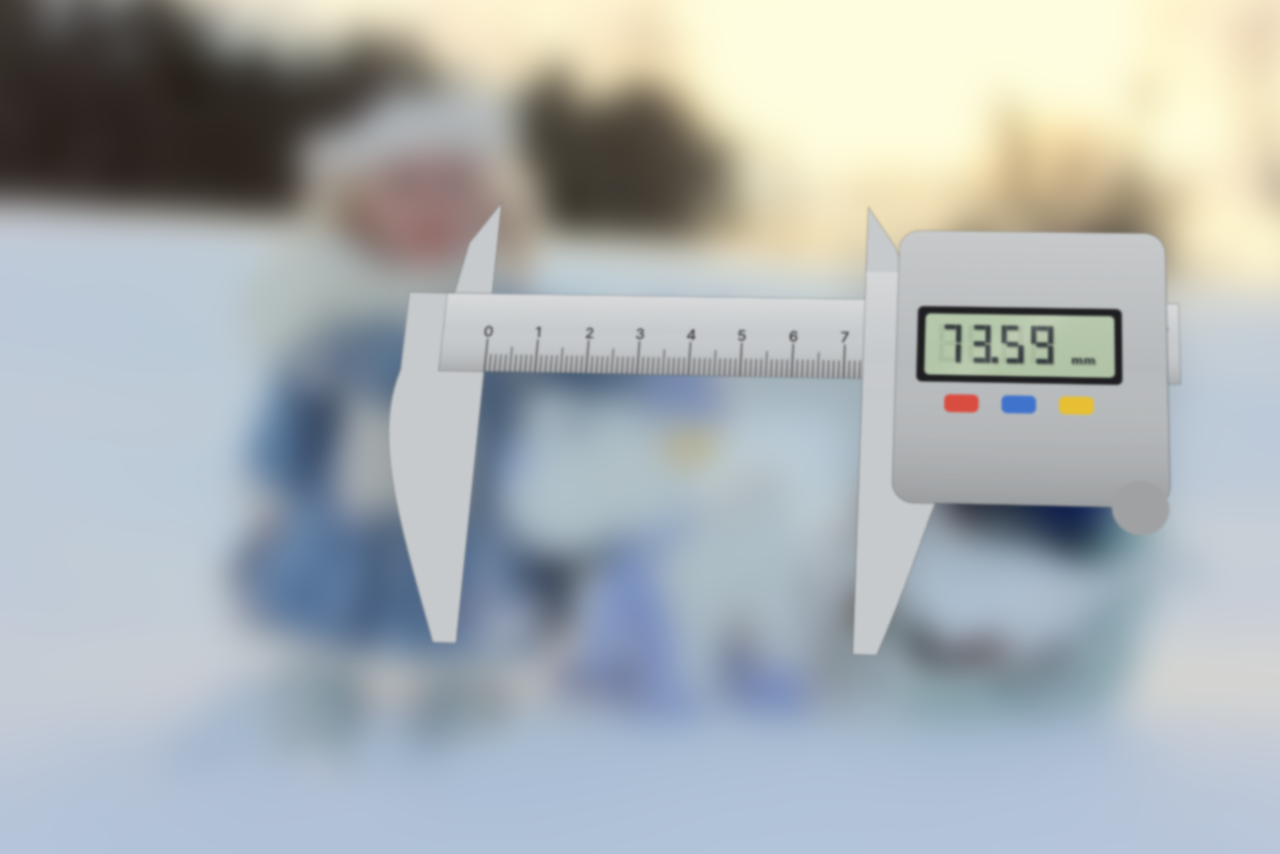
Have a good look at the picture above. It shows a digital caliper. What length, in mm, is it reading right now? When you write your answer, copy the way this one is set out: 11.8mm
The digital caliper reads 73.59mm
